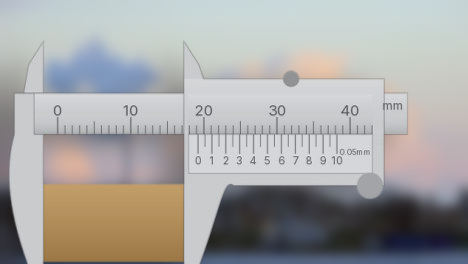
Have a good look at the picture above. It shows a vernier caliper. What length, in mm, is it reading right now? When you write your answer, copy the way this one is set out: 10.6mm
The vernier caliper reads 19.2mm
